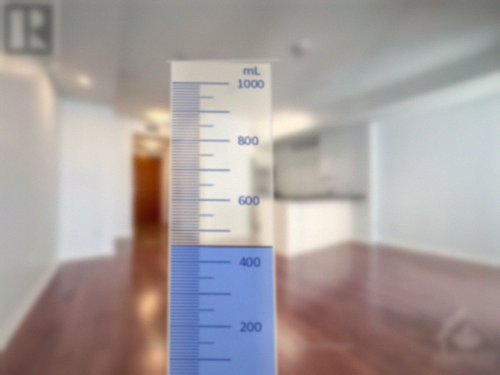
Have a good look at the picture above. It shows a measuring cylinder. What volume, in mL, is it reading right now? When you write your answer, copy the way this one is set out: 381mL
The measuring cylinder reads 450mL
